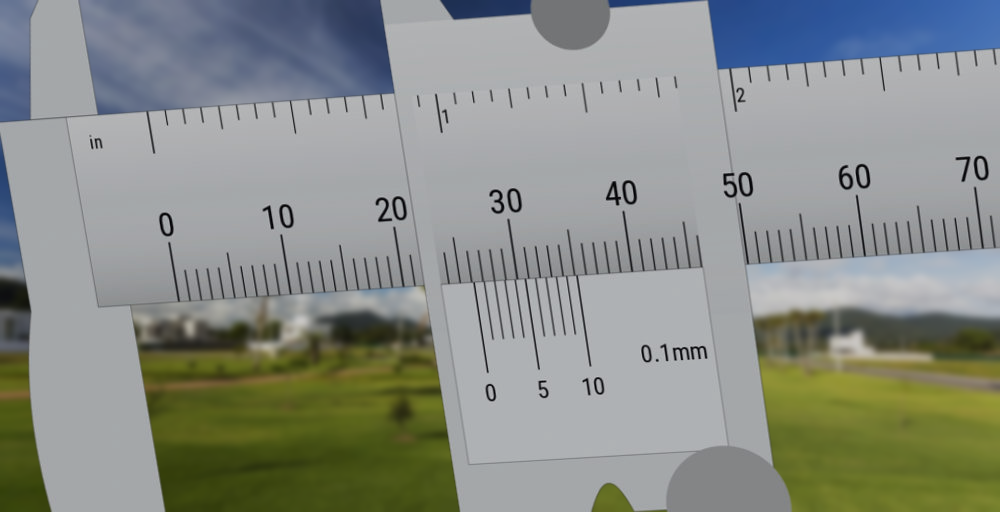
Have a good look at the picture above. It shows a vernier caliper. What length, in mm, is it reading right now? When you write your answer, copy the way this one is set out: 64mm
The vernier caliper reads 26.2mm
